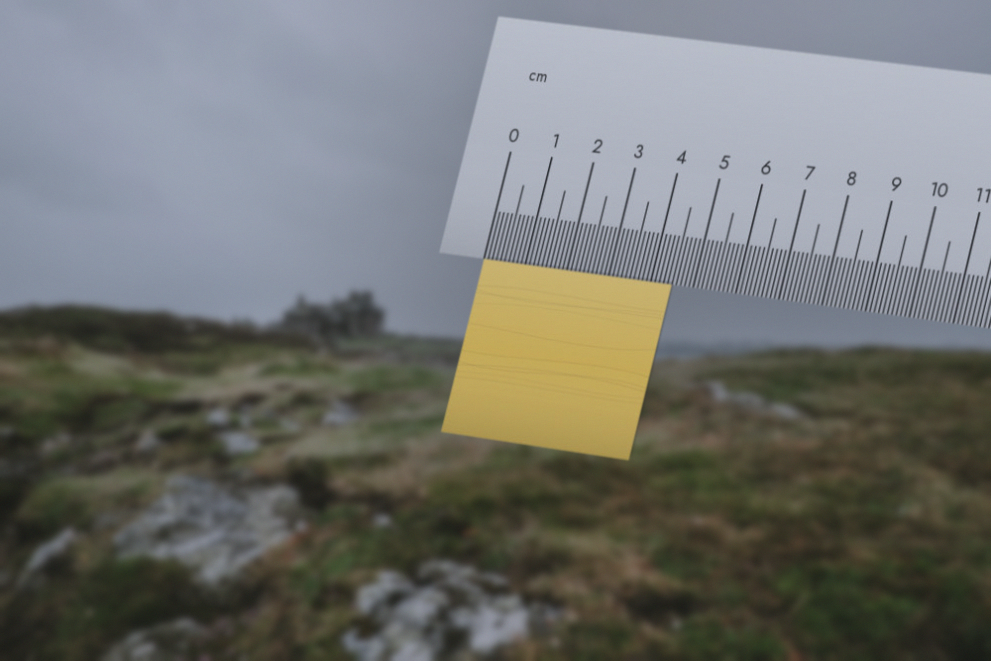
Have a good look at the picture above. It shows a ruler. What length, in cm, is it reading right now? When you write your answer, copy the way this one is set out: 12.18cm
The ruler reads 4.5cm
